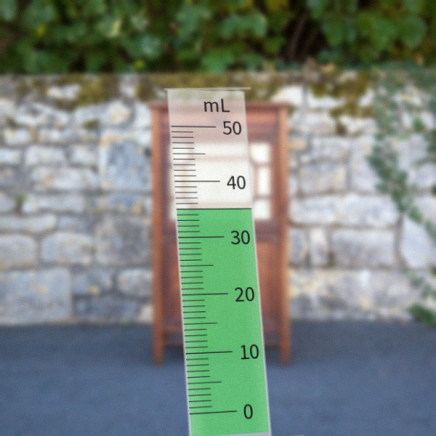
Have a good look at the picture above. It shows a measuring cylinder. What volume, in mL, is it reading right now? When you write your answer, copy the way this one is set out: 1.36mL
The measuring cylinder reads 35mL
